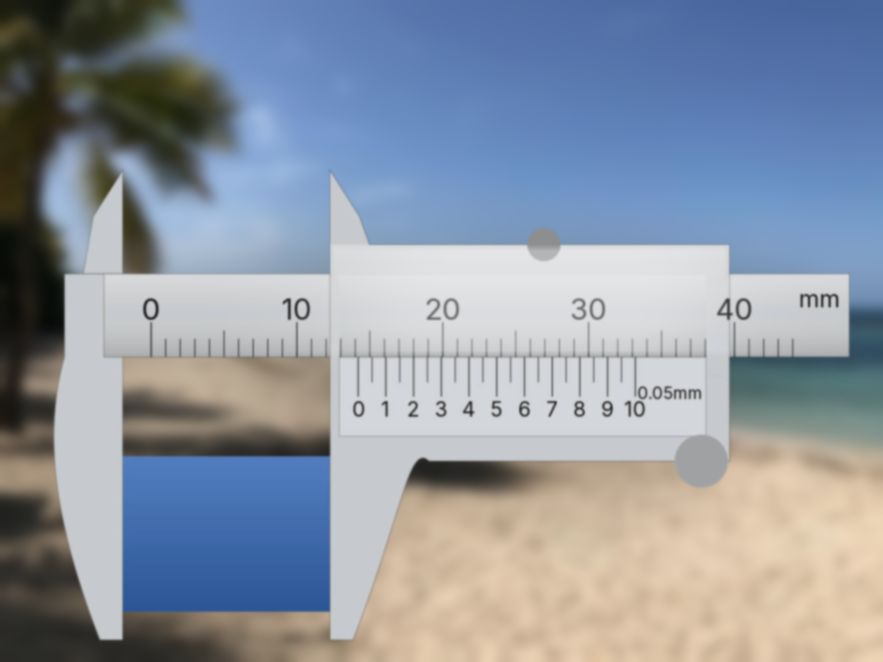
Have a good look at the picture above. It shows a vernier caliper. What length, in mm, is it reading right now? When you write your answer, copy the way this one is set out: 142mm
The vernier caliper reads 14.2mm
